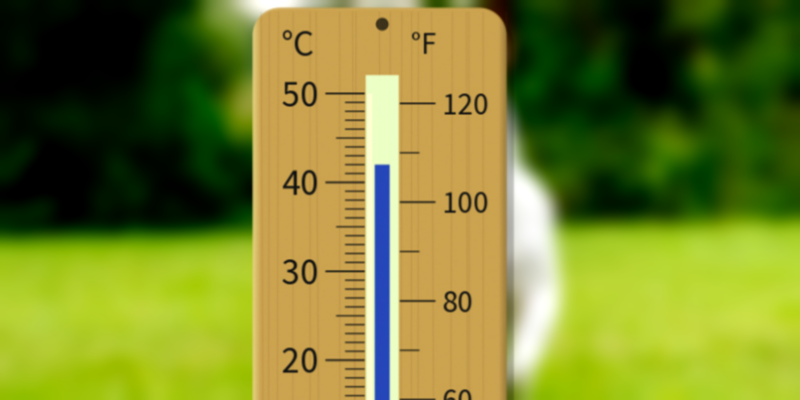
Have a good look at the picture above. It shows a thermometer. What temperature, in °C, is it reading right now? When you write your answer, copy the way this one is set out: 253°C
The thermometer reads 42°C
